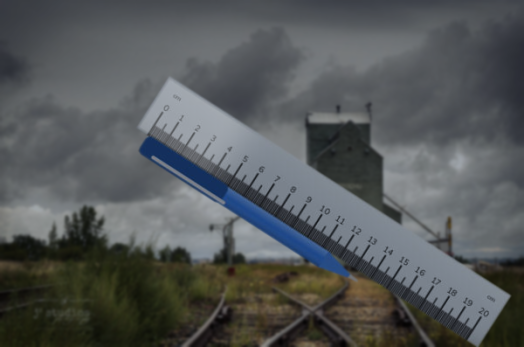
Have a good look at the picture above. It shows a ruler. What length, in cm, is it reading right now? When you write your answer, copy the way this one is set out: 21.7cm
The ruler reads 13.5cm
